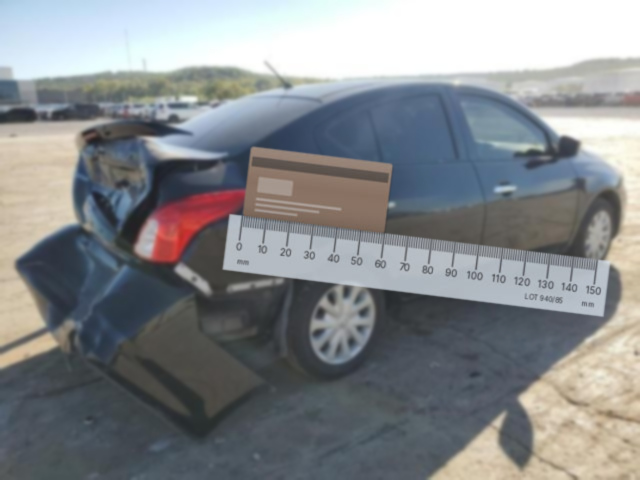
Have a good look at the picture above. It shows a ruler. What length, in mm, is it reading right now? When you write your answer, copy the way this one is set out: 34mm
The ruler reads 60mm
